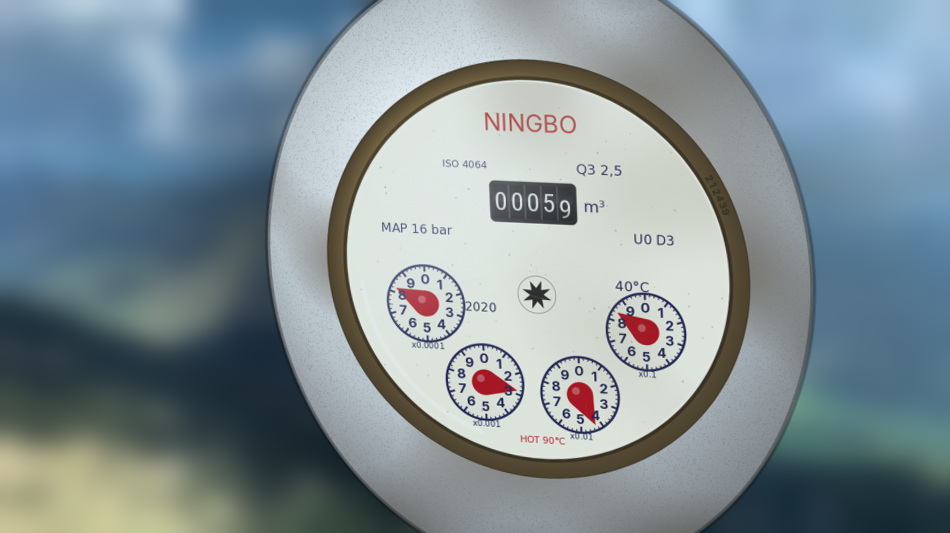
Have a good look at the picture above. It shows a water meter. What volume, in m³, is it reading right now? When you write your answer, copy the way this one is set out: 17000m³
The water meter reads 58.8428m³
